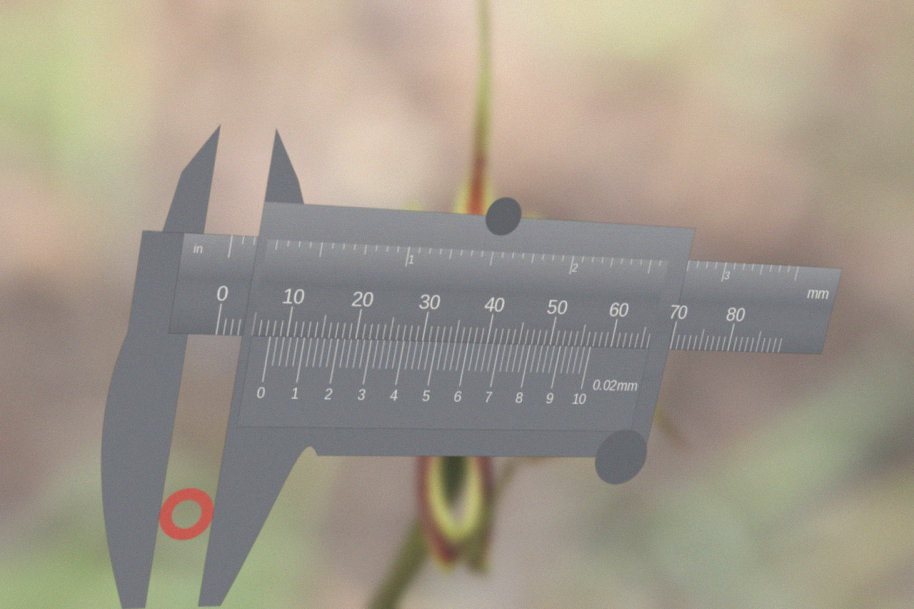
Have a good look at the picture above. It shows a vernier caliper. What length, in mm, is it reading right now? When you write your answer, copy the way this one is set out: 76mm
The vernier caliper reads 7.6mm
